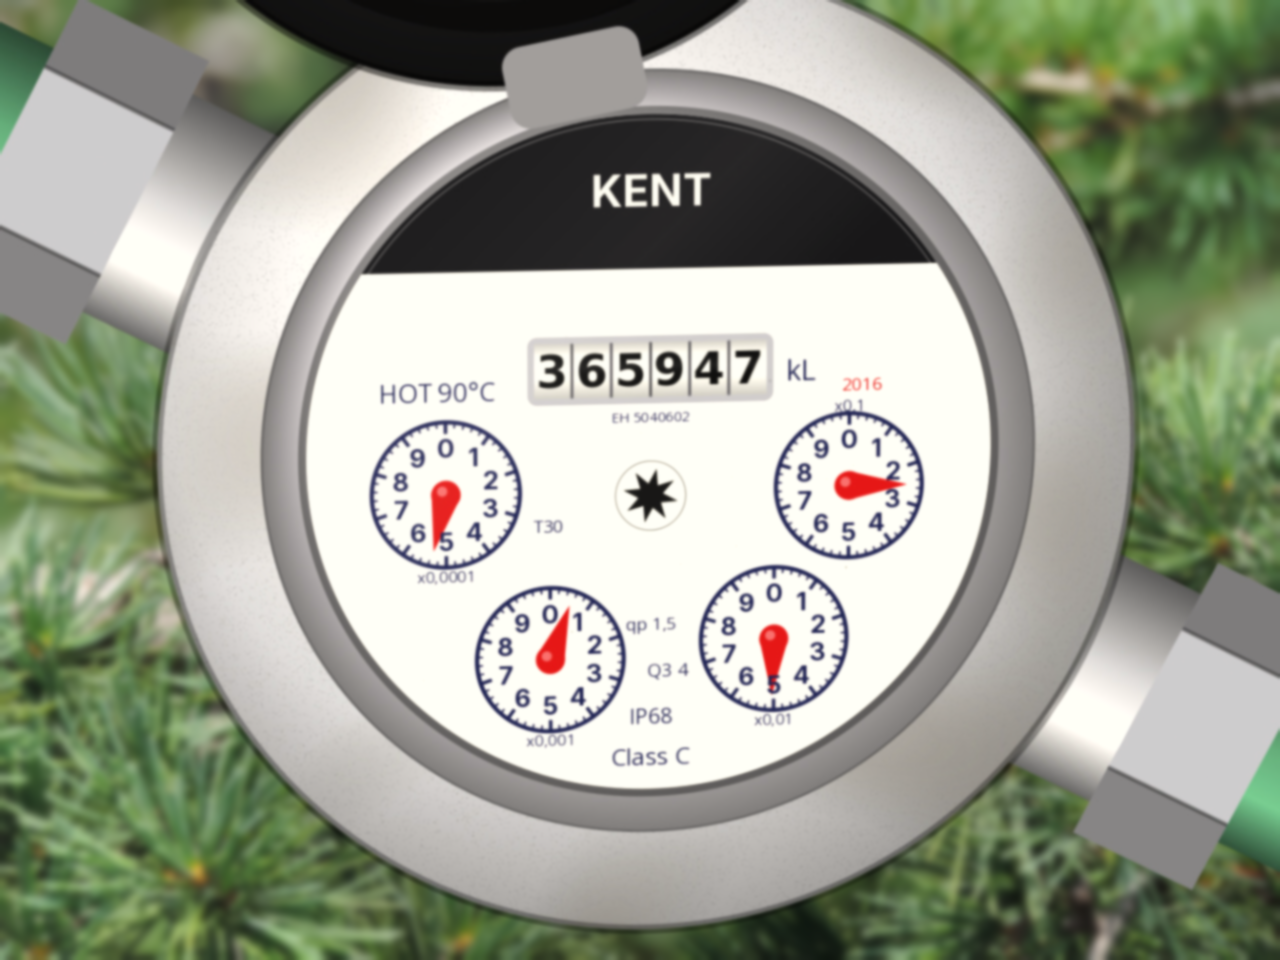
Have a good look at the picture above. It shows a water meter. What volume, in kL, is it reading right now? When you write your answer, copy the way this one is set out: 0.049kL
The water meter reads 365947.2505kL
